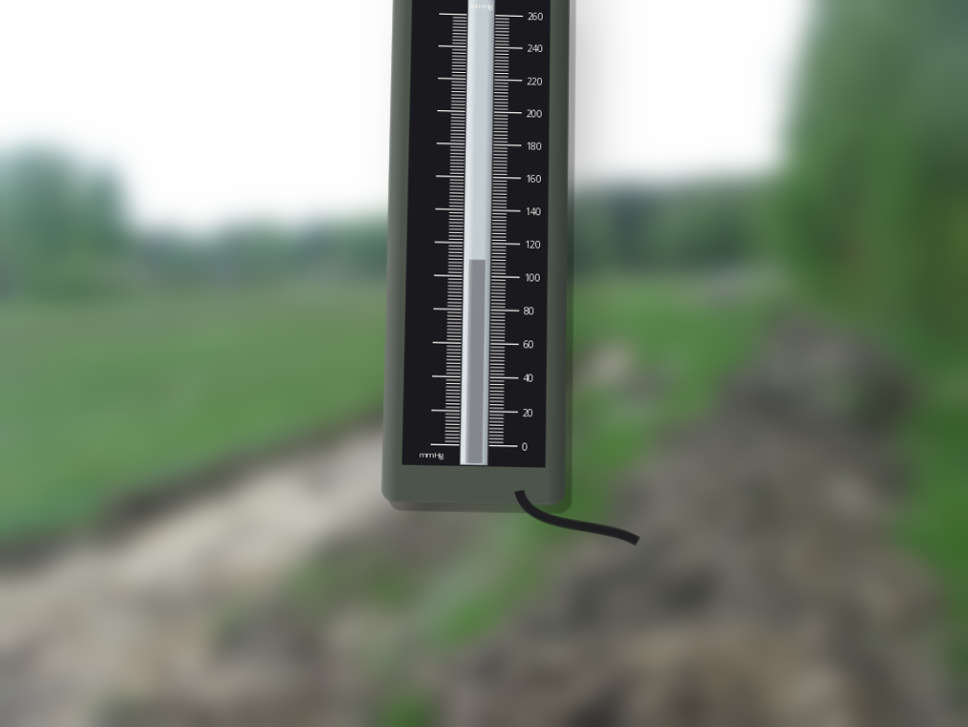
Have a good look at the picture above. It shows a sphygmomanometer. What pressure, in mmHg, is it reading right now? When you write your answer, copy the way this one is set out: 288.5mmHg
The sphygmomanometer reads 110mmHg
